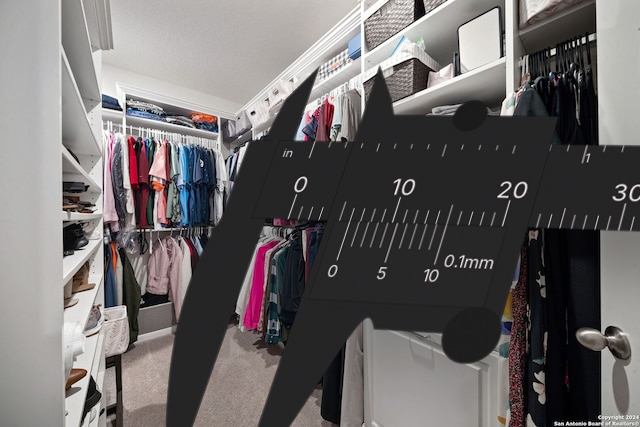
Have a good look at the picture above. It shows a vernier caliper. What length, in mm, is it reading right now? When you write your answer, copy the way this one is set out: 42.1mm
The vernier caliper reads 6.0mm
